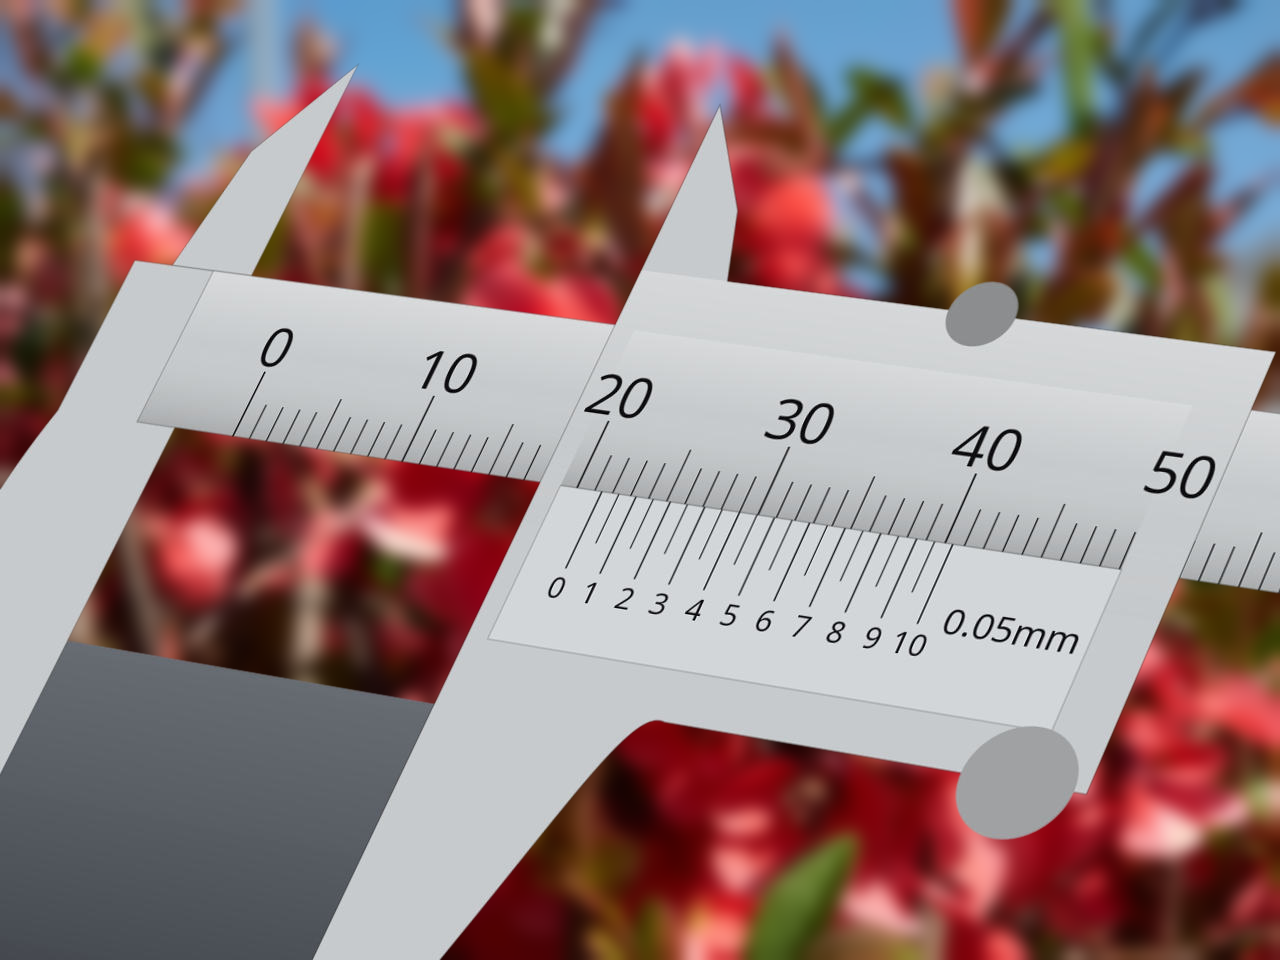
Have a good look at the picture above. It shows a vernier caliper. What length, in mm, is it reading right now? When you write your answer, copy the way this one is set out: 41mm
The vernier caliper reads 21.4mm
